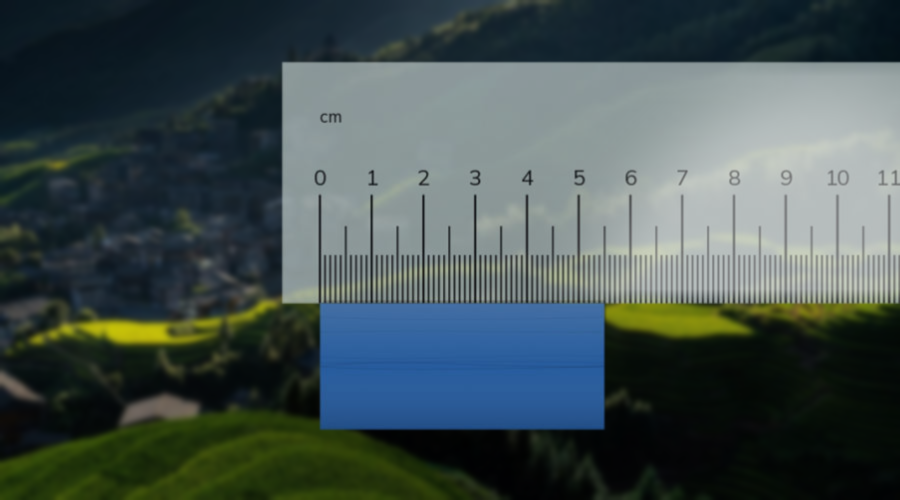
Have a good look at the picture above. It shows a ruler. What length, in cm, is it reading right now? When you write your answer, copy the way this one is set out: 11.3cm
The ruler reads 5.5cm
